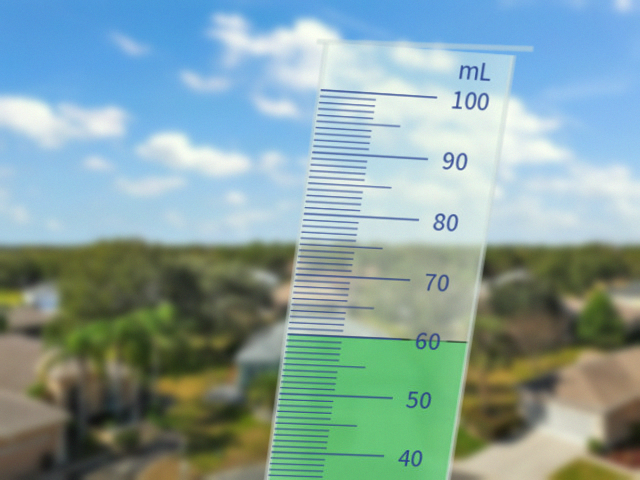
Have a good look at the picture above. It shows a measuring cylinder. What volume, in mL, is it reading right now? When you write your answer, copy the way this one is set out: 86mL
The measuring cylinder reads 60mL
